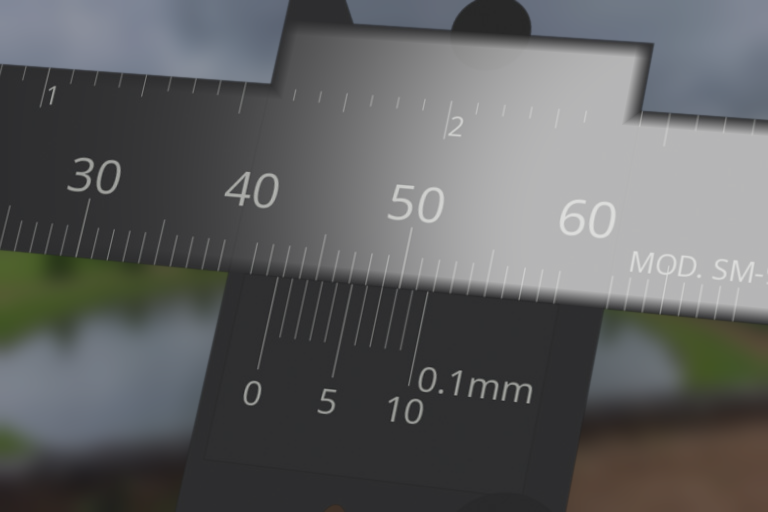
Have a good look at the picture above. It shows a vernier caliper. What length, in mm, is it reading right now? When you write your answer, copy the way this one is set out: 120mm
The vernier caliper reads 42.7mm
